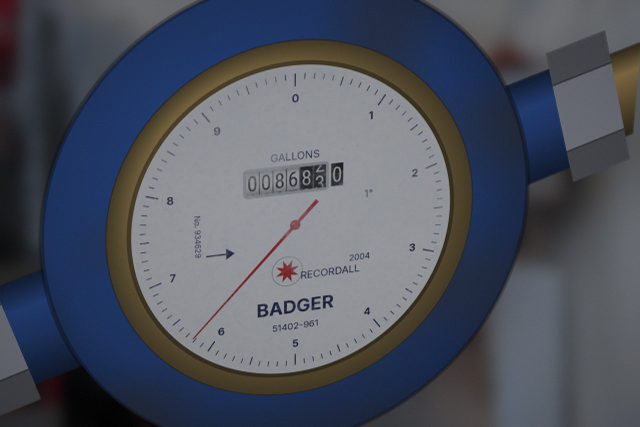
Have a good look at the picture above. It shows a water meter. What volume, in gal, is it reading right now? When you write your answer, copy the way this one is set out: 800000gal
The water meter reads 86826.2gal
